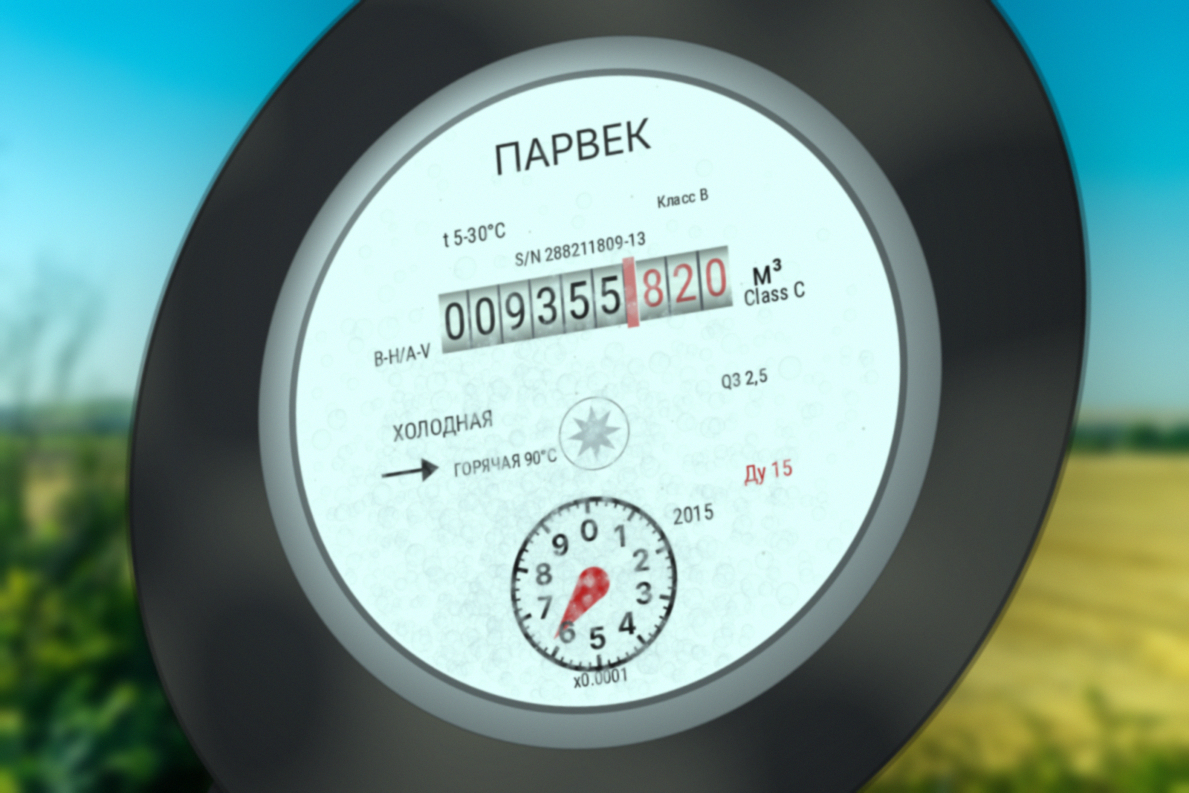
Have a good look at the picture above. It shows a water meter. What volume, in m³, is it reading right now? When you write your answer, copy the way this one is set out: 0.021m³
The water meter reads 9355.8206m³
